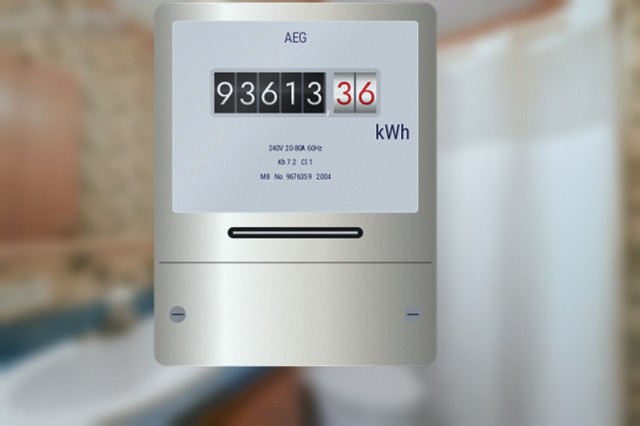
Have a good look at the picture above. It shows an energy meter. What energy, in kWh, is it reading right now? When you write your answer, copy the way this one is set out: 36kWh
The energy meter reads 93613.36kWh
